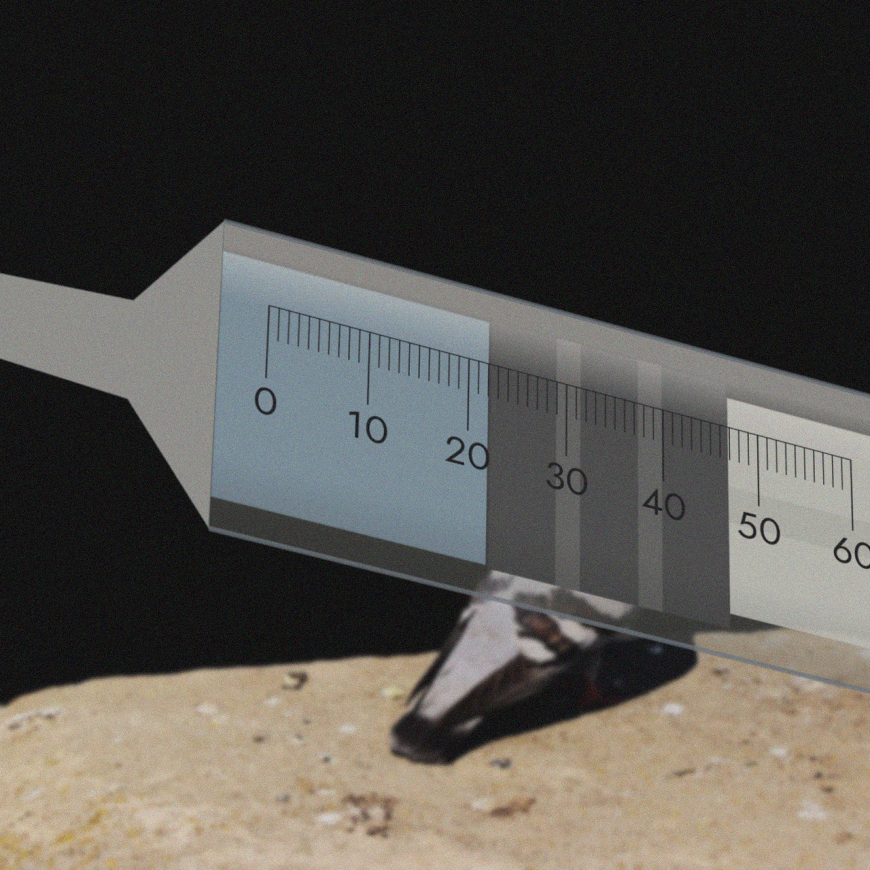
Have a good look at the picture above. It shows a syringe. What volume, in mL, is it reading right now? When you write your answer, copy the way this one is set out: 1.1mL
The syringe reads 22mL
